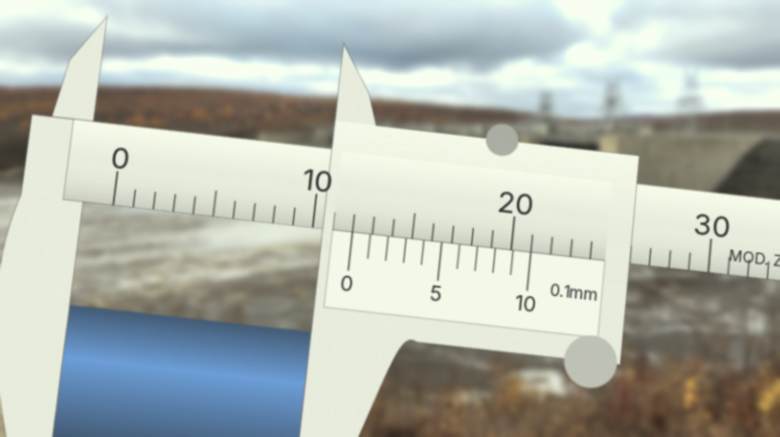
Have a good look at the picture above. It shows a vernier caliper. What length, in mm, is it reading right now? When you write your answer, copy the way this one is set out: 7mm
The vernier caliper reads 12.0mm
